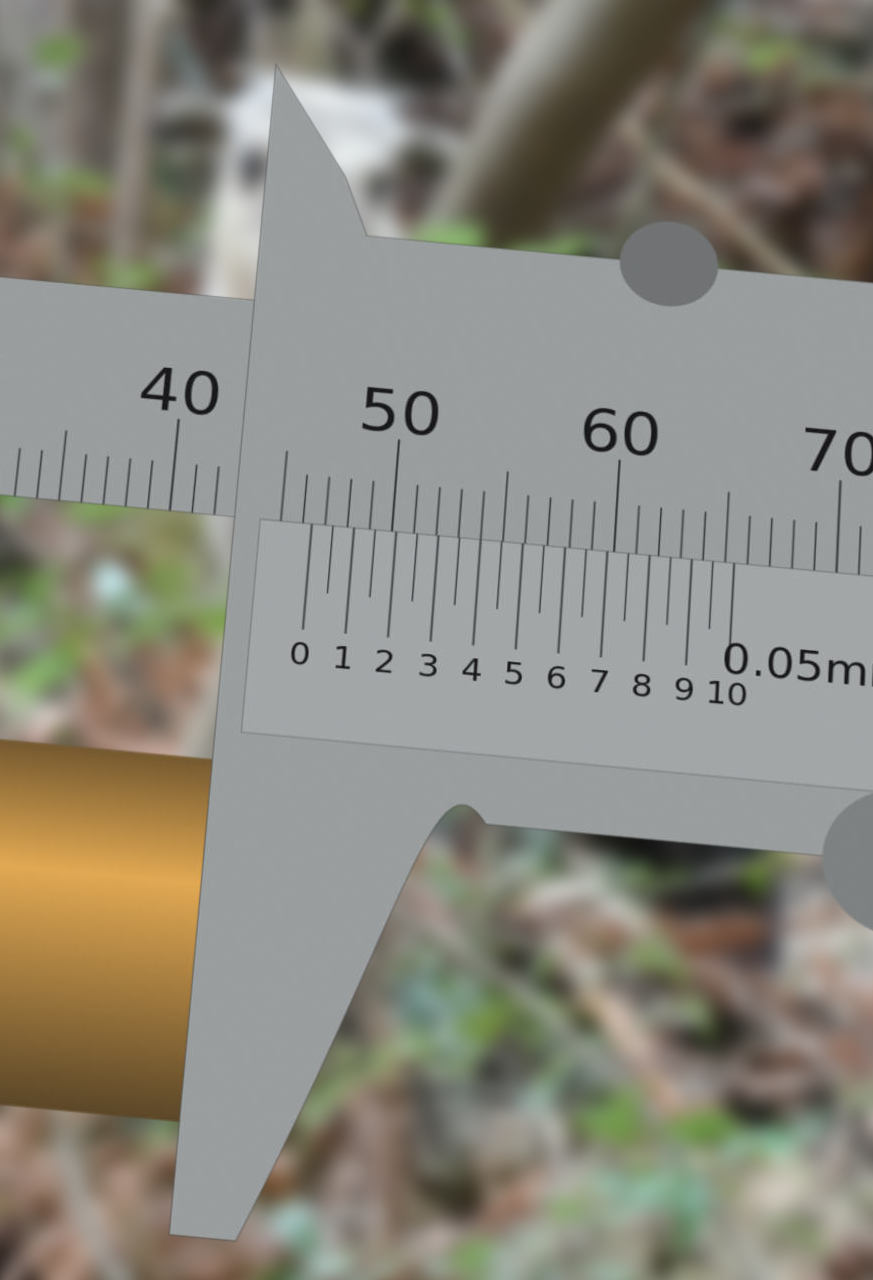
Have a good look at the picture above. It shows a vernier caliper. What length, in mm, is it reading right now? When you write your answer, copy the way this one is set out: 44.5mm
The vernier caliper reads 46.4mm
